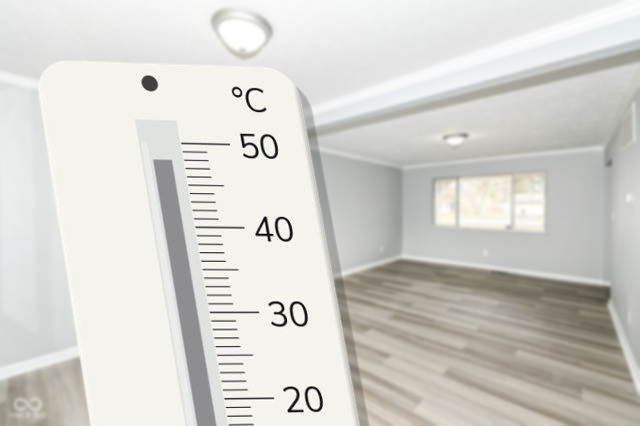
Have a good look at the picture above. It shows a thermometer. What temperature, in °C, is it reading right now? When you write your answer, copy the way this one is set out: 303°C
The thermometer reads 48°C
